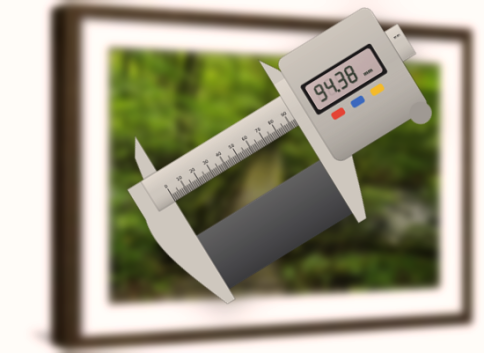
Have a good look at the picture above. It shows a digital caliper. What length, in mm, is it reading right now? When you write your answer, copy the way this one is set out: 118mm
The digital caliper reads 94.38mm
